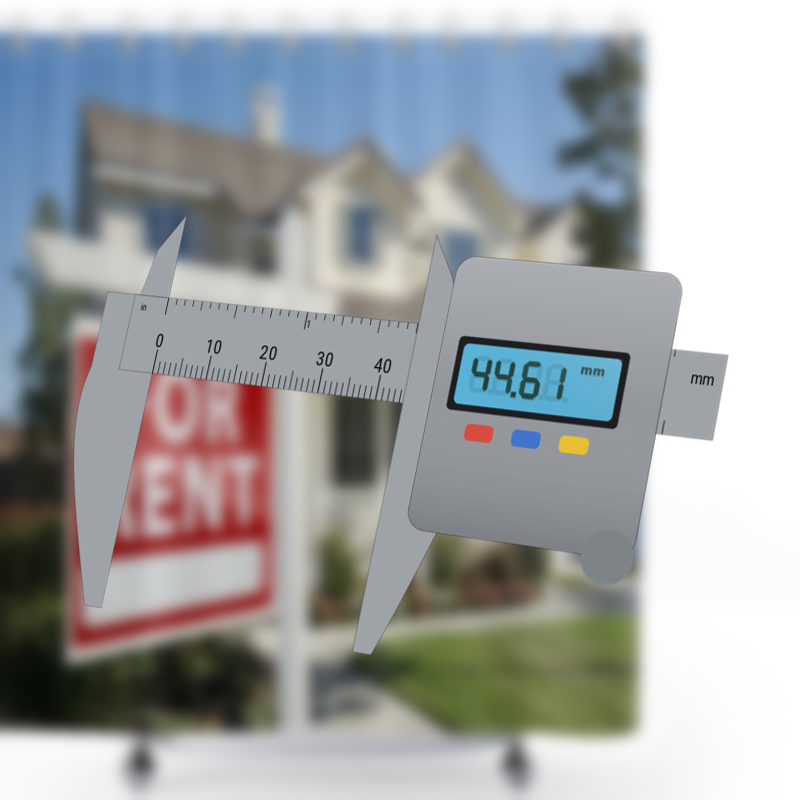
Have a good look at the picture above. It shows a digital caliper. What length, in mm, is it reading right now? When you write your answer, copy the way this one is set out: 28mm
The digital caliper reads 44.61mm
